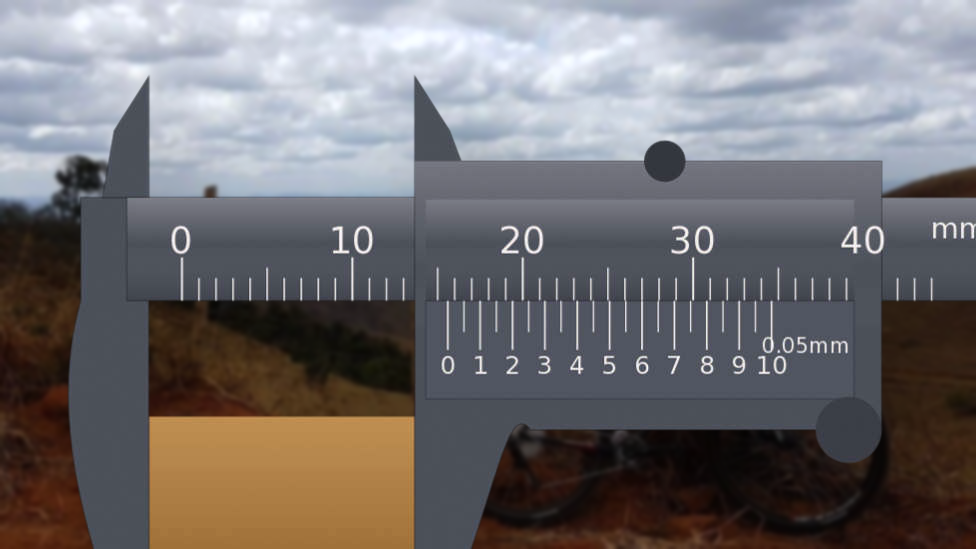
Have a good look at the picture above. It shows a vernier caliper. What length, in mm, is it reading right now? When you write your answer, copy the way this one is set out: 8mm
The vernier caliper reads 15.6mm
